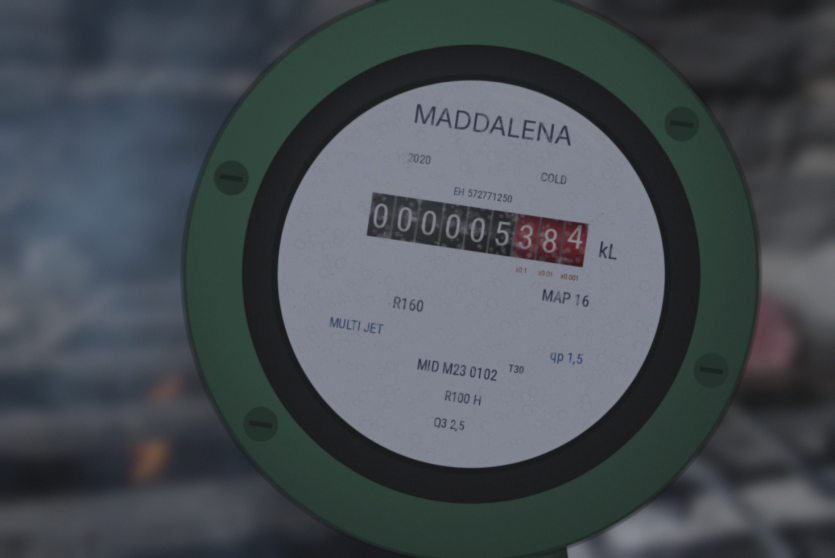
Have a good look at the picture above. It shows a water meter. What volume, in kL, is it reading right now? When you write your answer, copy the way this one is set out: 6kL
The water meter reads 5.384kL
